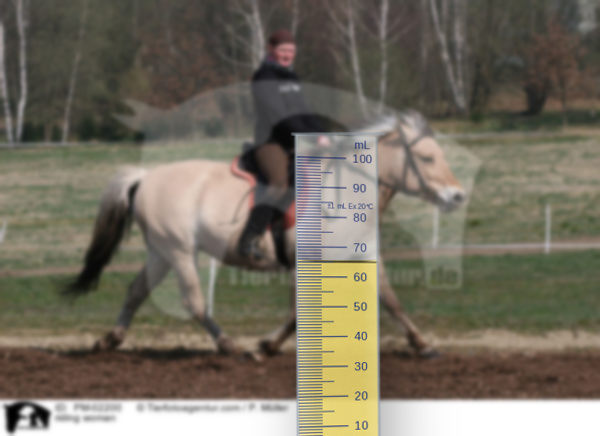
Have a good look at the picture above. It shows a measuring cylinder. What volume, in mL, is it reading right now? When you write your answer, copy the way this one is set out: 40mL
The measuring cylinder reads 65mL
